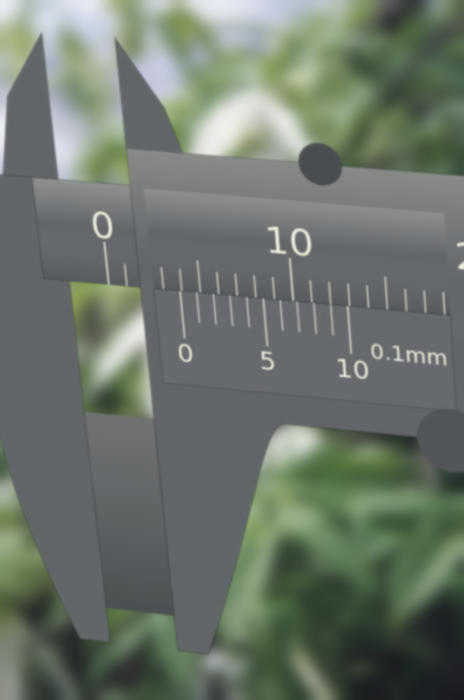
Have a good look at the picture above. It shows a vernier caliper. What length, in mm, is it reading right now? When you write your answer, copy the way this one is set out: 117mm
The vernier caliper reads 3.9mm
